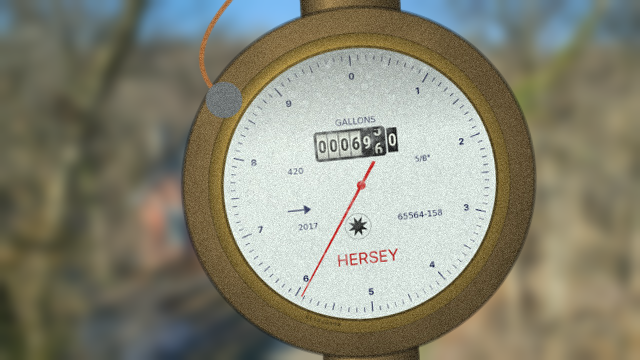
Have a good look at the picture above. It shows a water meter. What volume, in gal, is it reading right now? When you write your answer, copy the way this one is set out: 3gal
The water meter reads 6955.9gal
